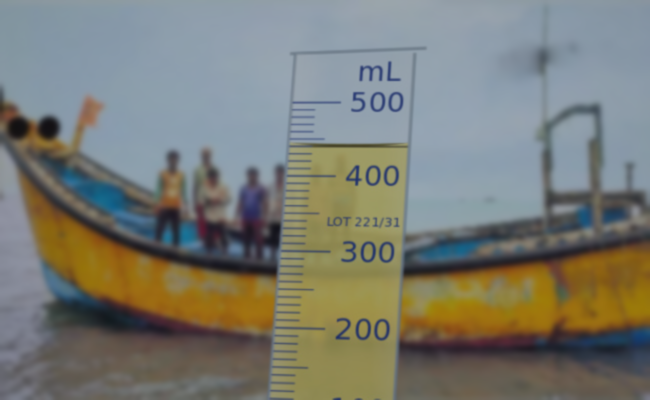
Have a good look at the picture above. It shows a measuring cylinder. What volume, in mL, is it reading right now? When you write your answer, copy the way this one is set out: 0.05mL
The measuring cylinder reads 440mL
